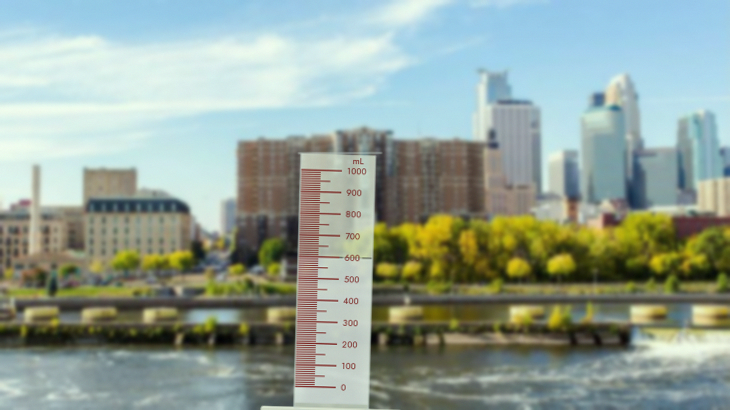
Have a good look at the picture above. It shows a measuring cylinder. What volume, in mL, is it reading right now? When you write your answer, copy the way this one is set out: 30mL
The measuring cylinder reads 600mL
